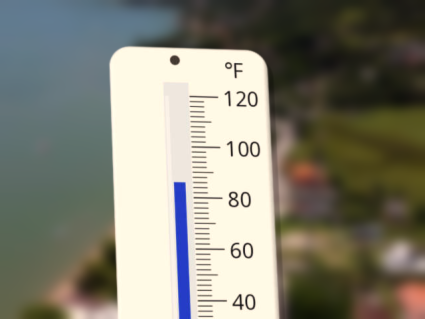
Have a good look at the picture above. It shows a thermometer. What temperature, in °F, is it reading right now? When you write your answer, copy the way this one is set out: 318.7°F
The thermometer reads 86°F
